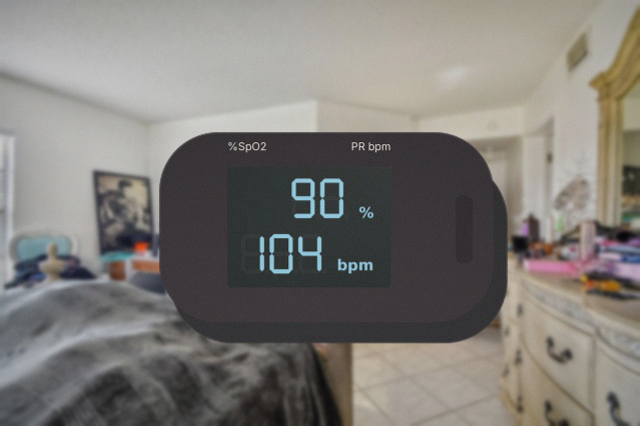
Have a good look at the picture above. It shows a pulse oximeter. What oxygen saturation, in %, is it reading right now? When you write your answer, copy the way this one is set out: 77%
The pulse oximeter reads 90%
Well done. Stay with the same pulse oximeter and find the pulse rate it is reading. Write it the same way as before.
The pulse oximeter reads 104bpm
